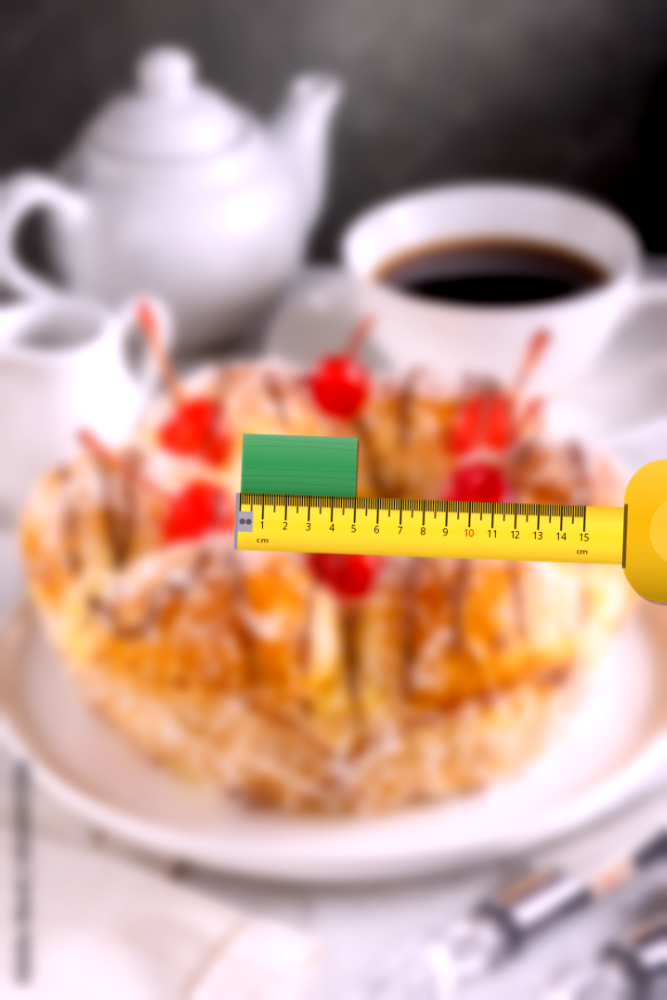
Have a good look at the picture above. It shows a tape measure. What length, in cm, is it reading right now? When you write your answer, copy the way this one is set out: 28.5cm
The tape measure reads 5cm
